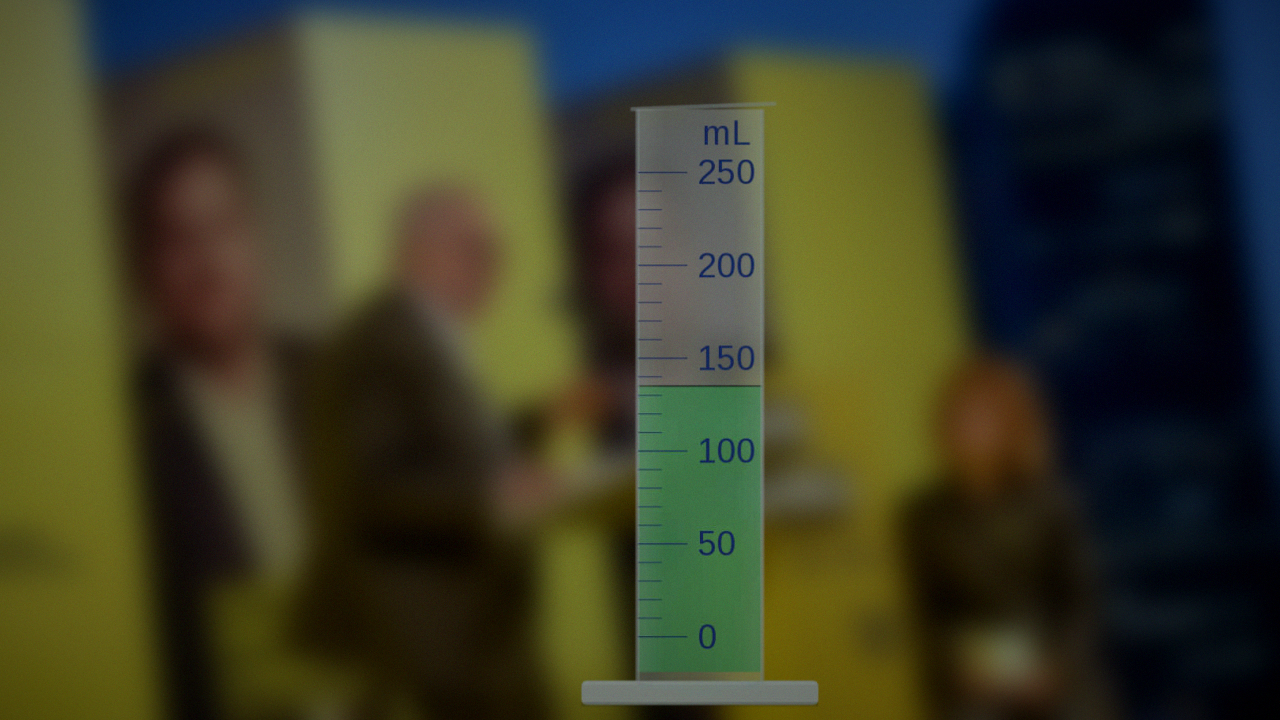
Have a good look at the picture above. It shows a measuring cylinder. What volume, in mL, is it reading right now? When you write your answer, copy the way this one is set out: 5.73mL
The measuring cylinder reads 135mL
